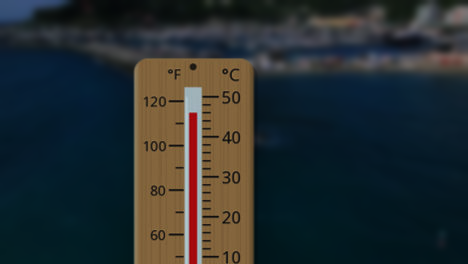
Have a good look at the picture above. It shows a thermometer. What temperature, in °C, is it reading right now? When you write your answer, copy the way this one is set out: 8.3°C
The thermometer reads 46°C
